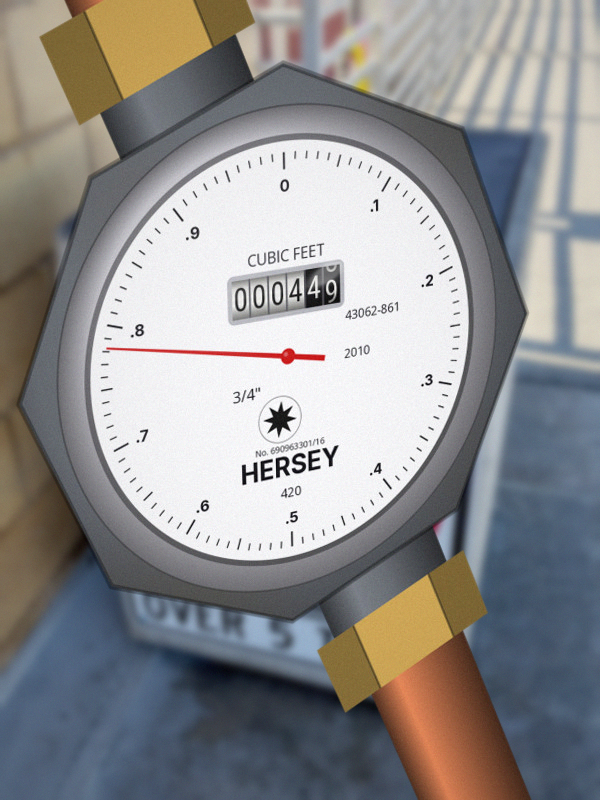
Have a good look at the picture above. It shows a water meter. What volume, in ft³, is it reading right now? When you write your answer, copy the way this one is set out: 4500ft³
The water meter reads 448.78ft³
